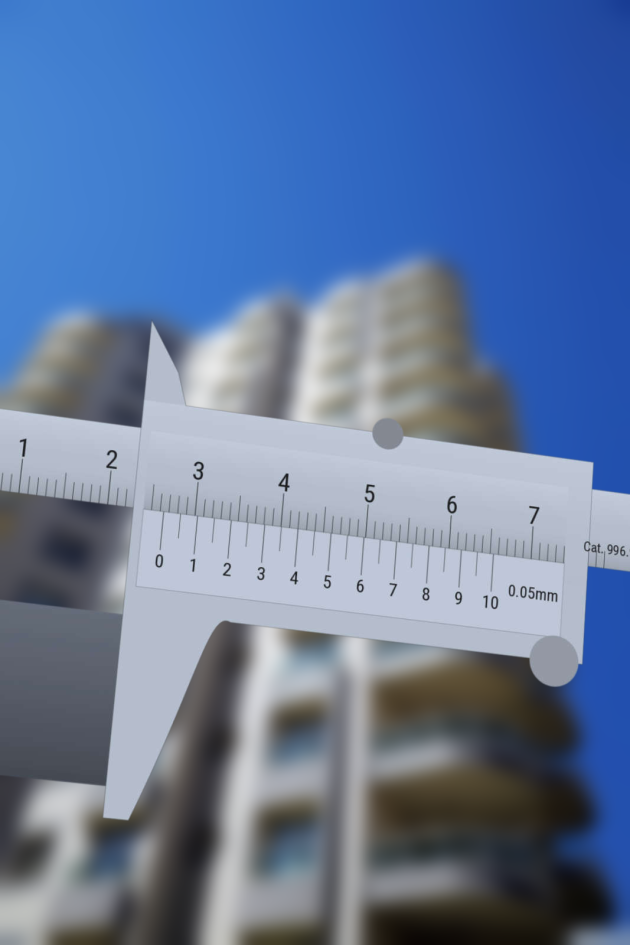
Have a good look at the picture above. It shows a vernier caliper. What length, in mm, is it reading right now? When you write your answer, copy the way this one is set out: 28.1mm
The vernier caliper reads 26.4mm
